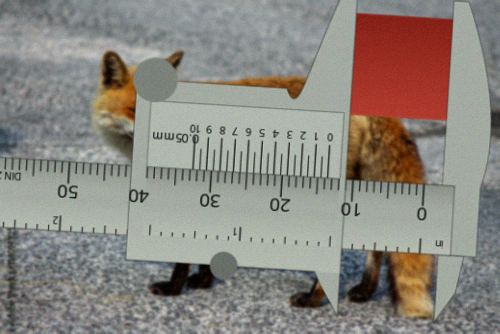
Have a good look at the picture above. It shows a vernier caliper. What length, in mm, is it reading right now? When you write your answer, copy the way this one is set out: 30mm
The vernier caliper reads 13.6mm
